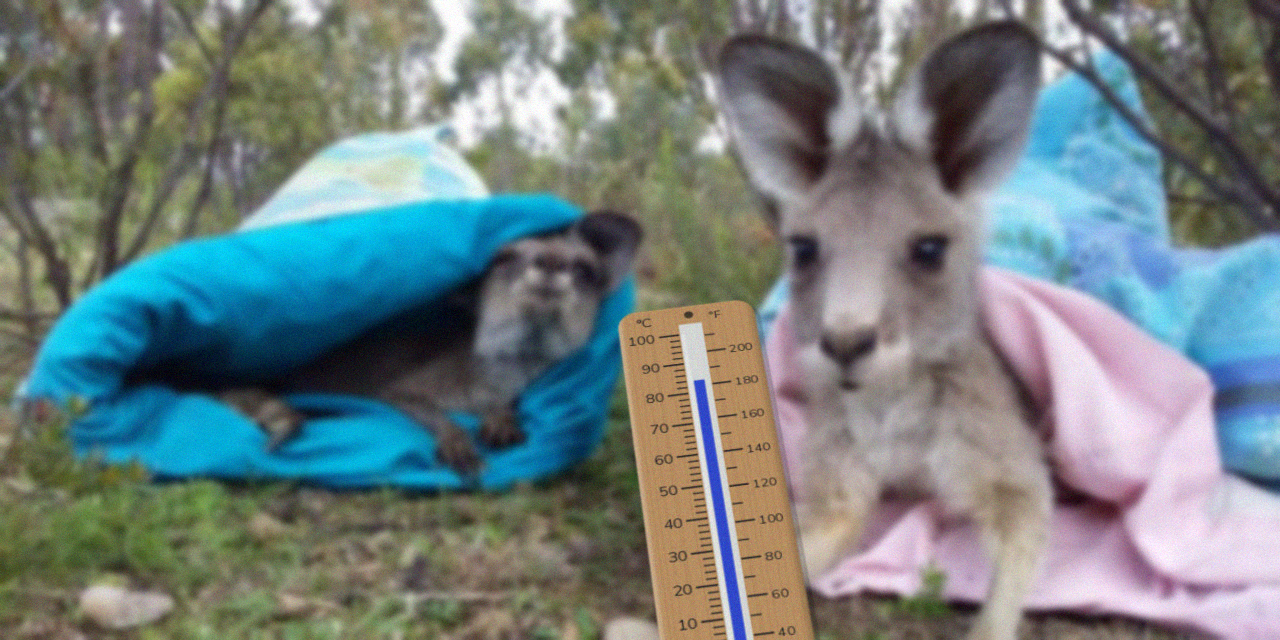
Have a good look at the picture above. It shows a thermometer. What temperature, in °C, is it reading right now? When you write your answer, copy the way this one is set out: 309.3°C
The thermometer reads 84°C
